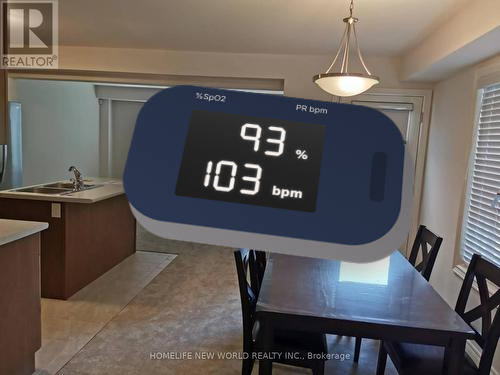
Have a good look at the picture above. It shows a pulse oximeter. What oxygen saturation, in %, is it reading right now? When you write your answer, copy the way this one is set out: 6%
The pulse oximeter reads 93%
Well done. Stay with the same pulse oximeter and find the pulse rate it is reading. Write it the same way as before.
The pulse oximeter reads 103bpm
